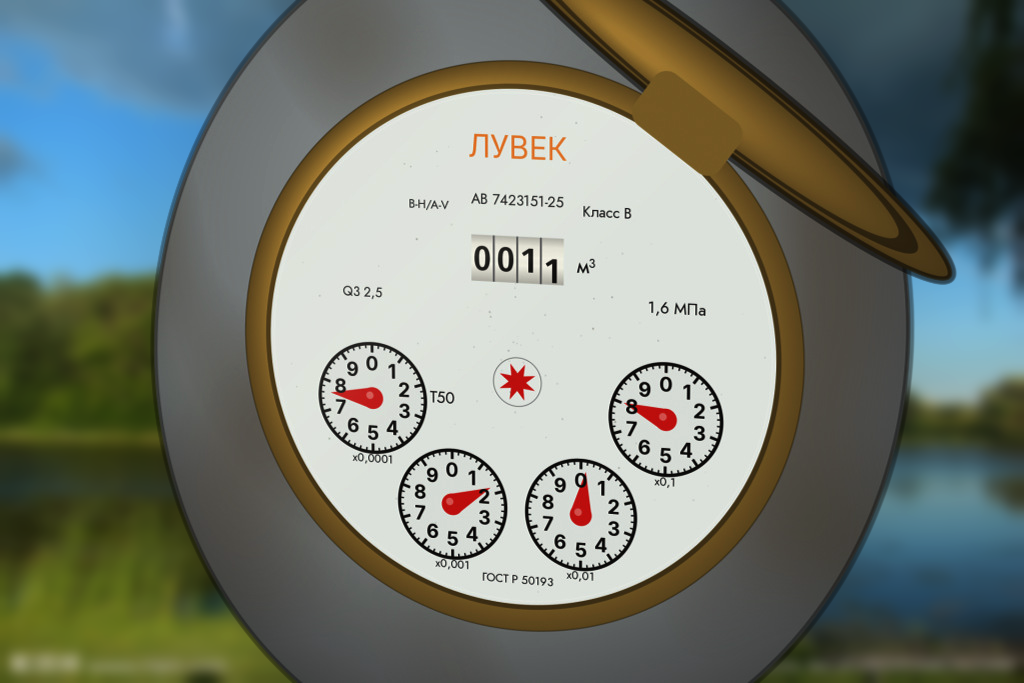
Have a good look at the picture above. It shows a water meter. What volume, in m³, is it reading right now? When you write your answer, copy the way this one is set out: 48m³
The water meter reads 10.8017m³
